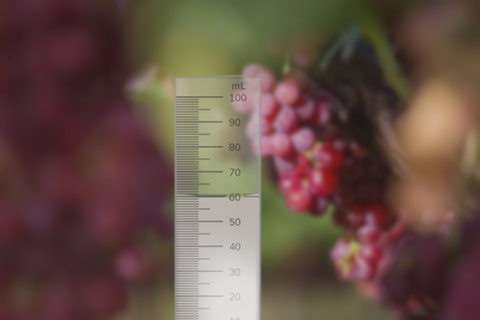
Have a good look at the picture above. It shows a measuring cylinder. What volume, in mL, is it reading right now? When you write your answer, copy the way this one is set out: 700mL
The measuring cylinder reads 60mL
